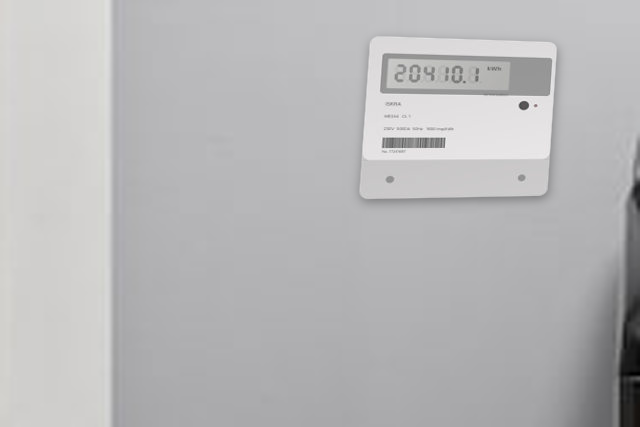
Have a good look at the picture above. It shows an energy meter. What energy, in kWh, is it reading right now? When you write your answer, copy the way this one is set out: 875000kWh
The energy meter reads 20410.1kWh
